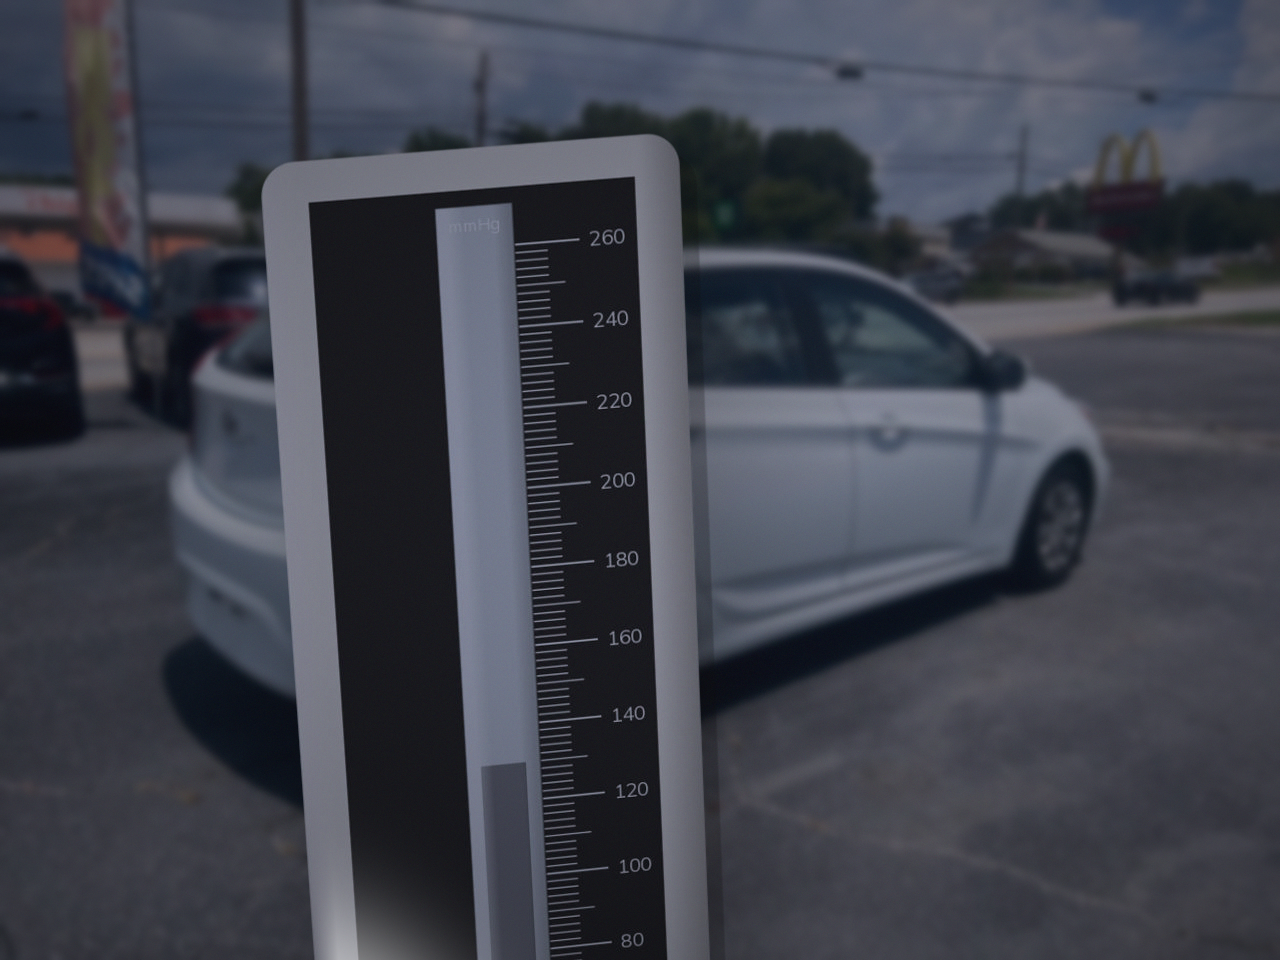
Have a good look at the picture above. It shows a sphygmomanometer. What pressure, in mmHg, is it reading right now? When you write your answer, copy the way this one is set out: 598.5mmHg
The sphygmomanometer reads 130mmHg
